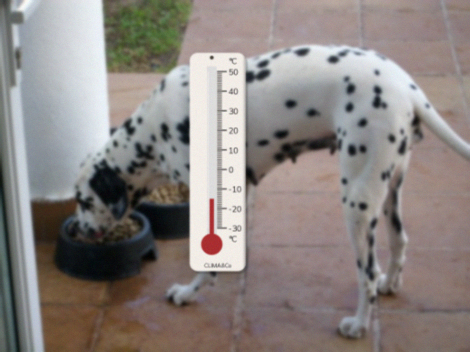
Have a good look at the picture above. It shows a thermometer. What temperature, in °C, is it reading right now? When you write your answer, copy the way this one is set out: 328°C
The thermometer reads -15°C
